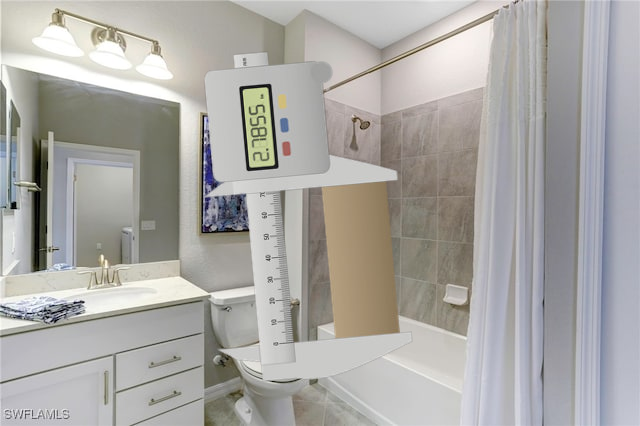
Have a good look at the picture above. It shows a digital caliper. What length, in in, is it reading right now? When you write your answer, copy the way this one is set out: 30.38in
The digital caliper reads 2.7855in
